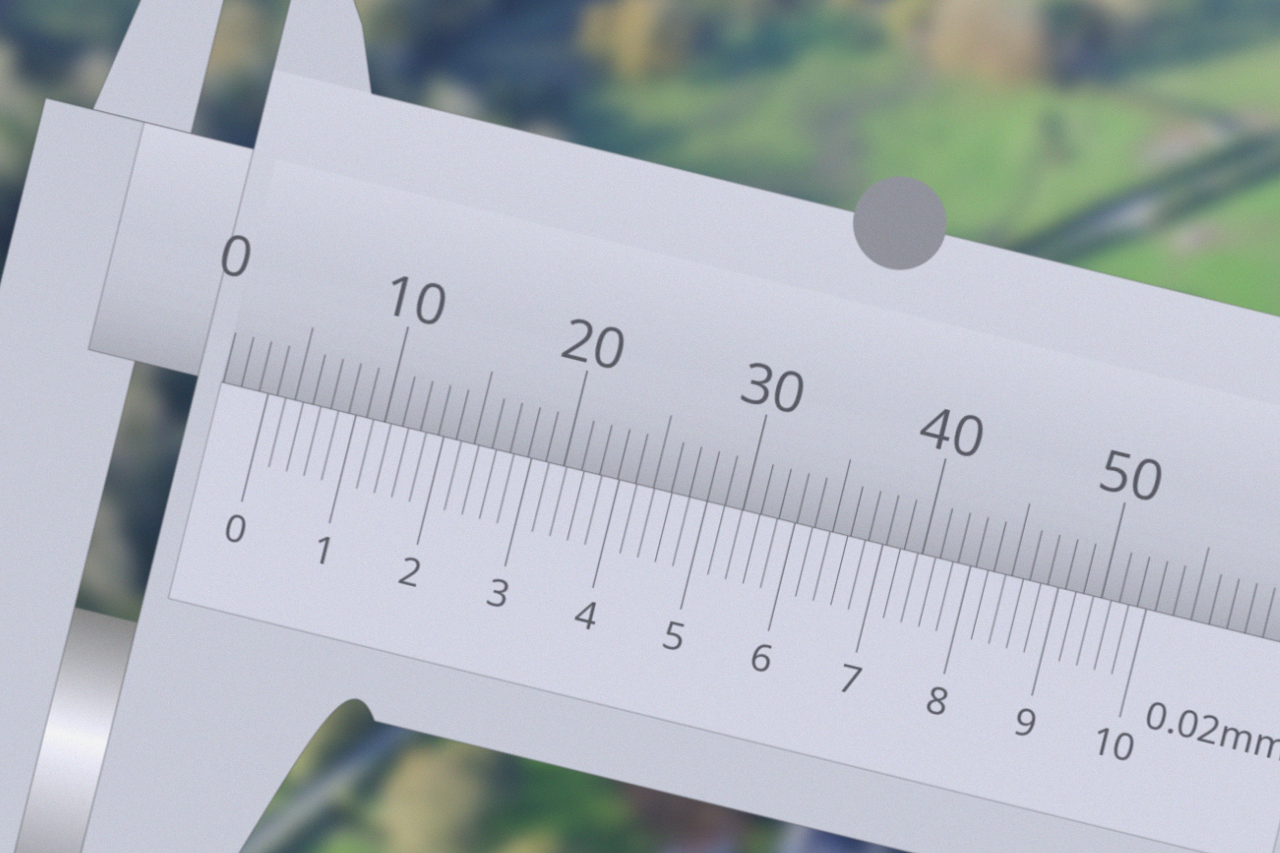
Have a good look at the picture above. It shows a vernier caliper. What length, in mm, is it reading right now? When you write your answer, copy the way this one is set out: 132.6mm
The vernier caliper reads 3.5mm
